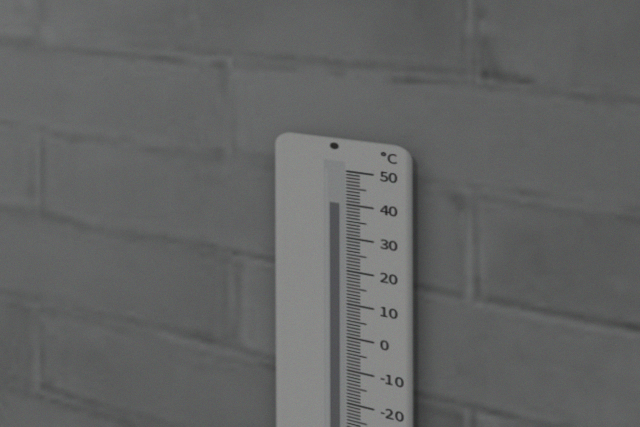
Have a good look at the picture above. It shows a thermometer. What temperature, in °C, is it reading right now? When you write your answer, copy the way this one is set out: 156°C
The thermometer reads 40°C
